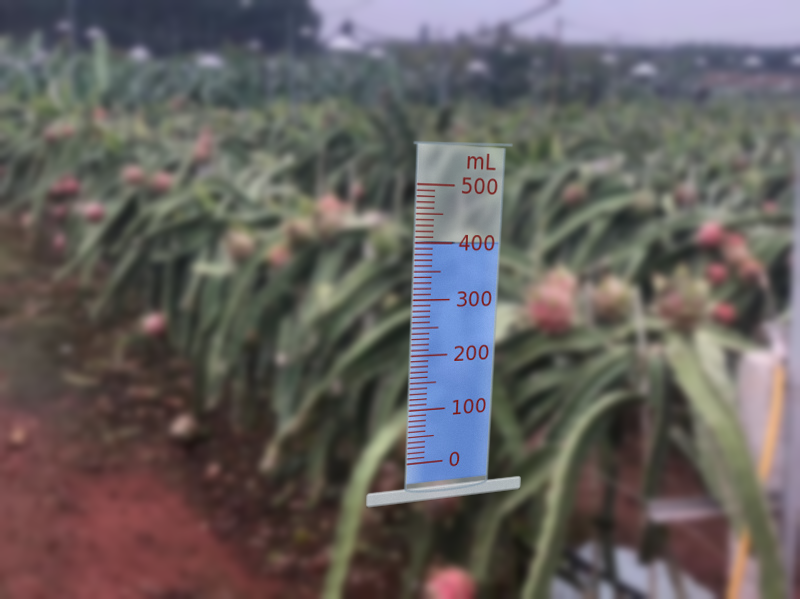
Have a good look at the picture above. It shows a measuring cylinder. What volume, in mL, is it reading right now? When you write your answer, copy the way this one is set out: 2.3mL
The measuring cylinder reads 400mL
